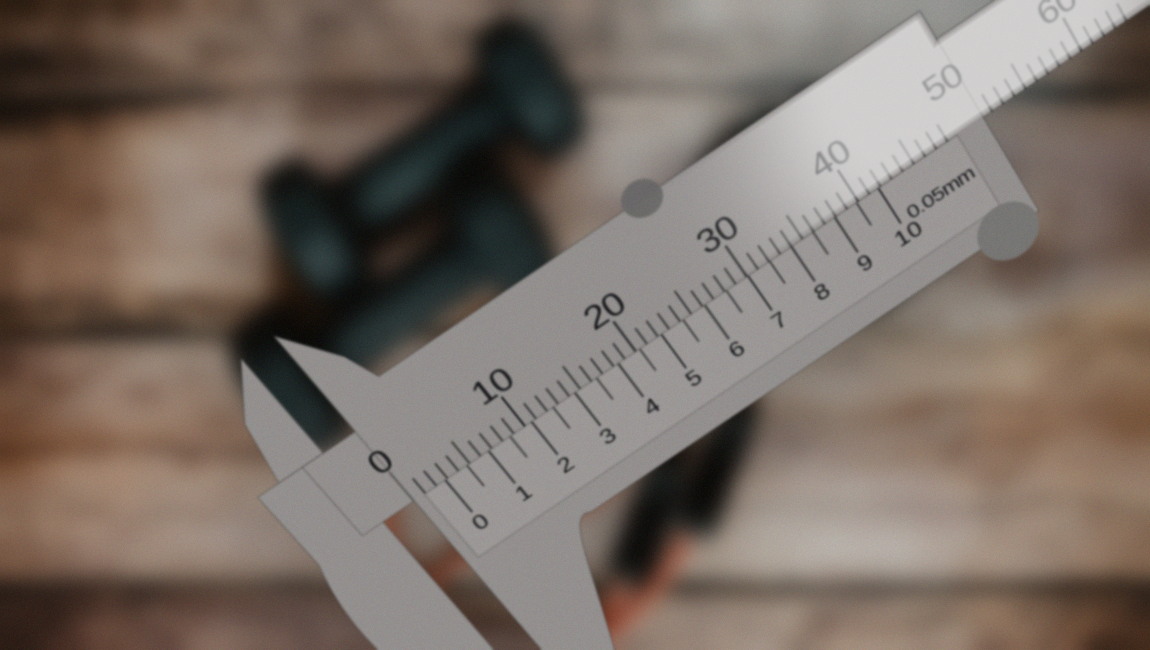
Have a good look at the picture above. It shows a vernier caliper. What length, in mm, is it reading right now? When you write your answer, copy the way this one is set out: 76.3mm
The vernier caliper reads 2.8mm
